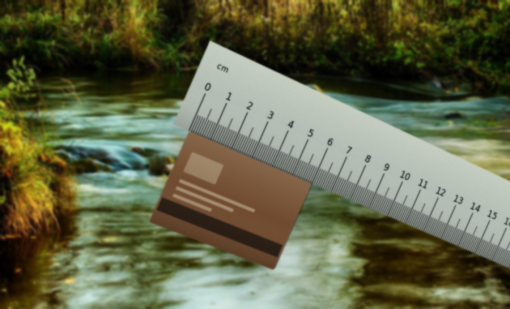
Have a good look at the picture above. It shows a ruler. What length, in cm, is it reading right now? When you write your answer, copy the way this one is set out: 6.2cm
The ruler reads 6cm
